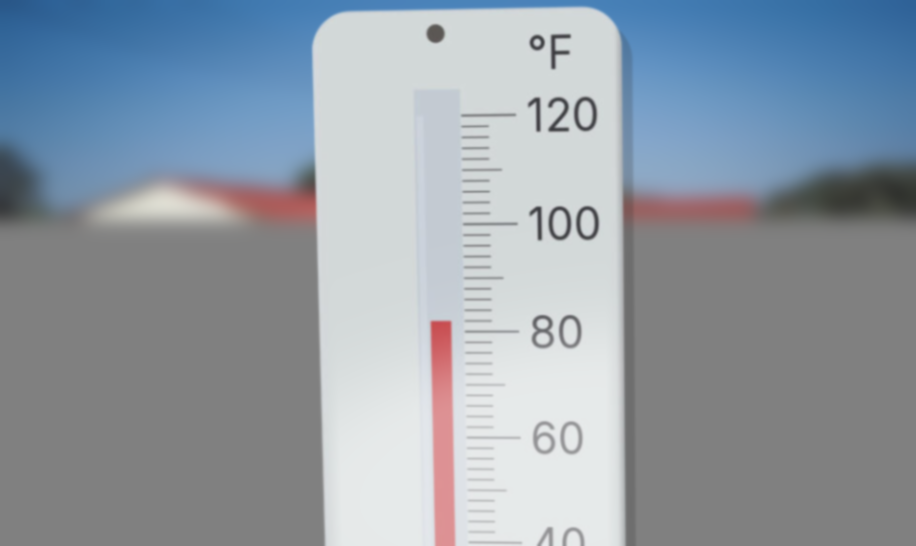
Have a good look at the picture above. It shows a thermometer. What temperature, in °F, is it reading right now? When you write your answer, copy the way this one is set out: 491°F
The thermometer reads 82°F
